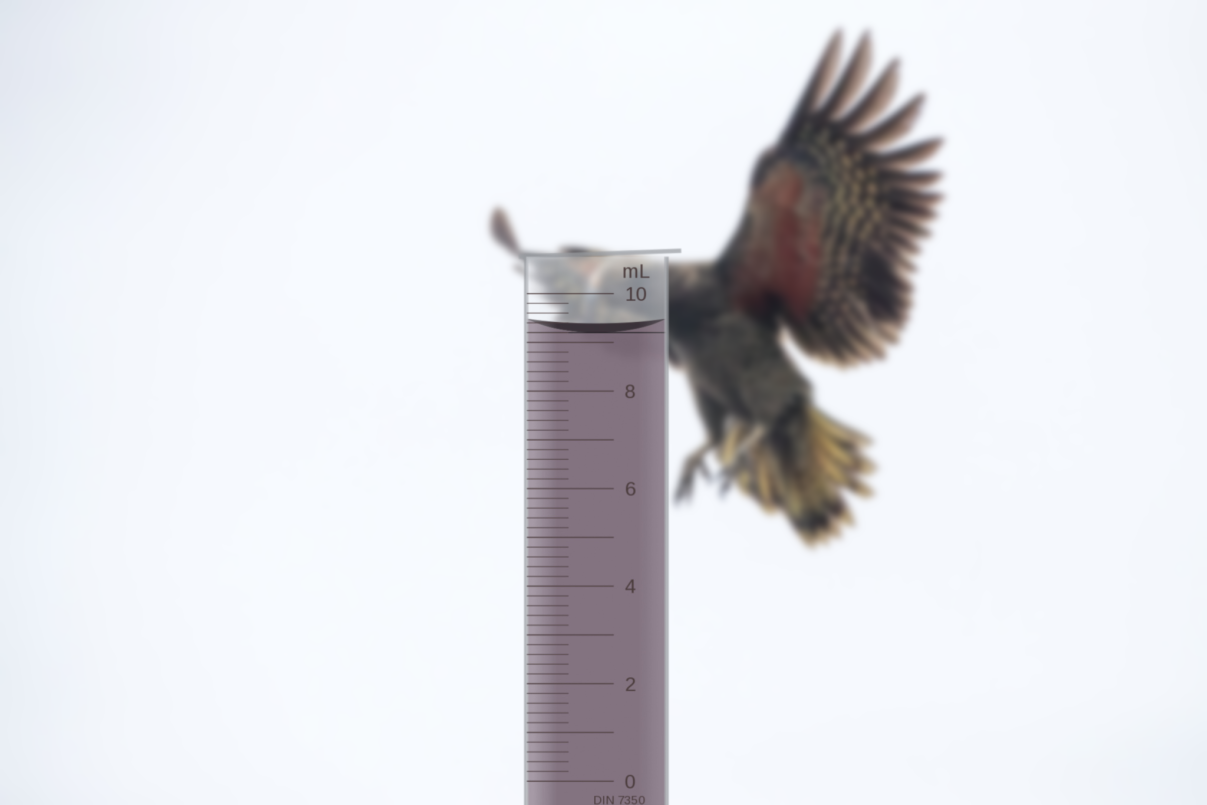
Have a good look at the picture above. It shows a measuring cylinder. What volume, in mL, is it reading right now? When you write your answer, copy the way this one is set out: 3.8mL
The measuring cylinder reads 9.2mL
